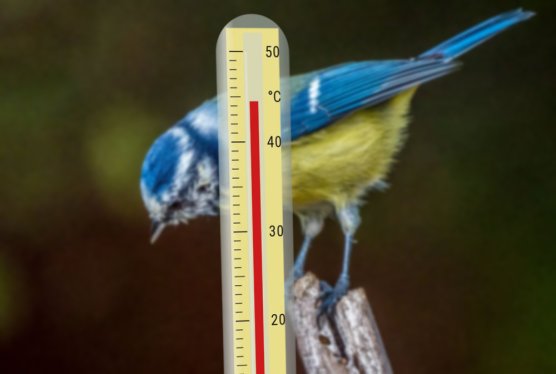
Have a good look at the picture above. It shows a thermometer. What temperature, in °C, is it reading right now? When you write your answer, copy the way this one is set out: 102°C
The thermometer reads 44.5°C
